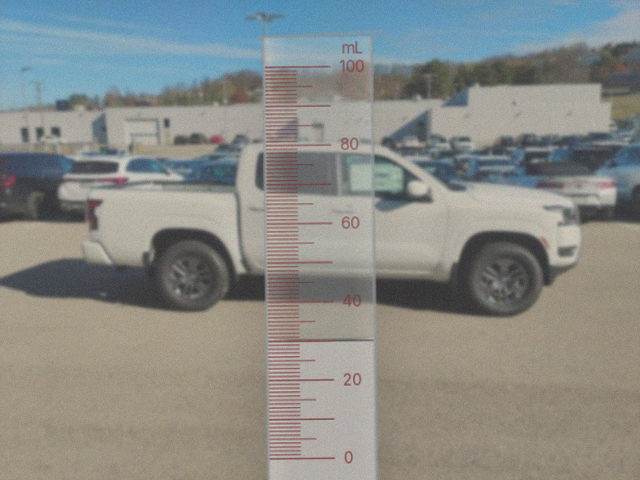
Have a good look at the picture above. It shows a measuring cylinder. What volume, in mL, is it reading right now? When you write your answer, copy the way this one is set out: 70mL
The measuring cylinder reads 30mL
